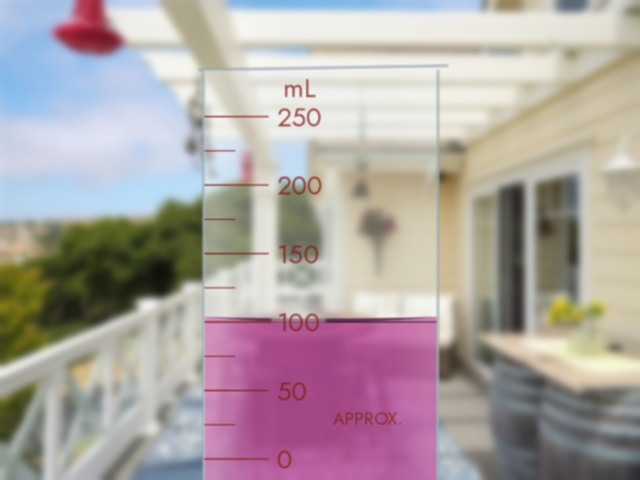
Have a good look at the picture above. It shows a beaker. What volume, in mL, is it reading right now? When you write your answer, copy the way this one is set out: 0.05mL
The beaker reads 100mL
